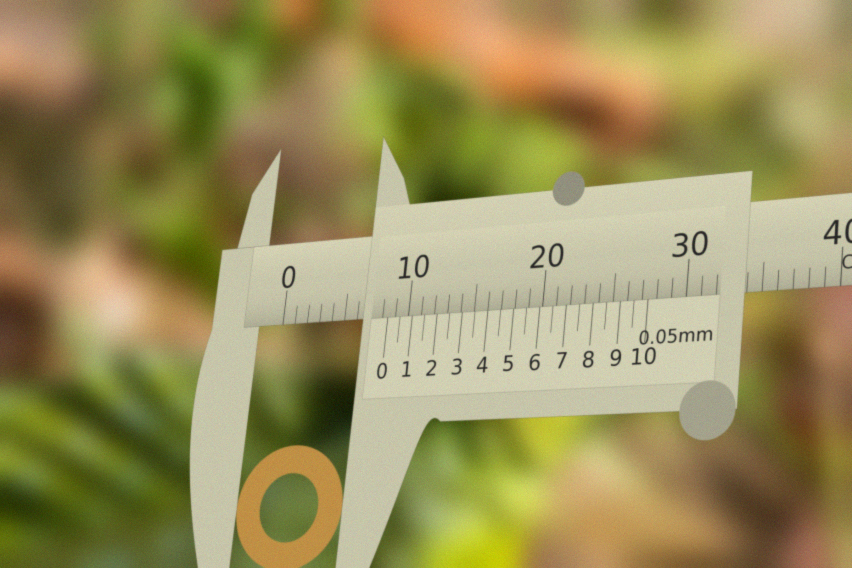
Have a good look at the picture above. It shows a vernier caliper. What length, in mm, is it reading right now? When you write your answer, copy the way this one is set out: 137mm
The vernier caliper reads 8.4mm
